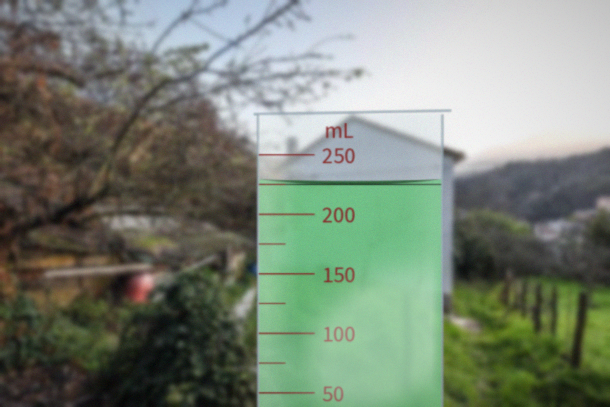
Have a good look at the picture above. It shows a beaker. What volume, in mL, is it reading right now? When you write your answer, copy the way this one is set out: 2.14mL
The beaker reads 225mL
